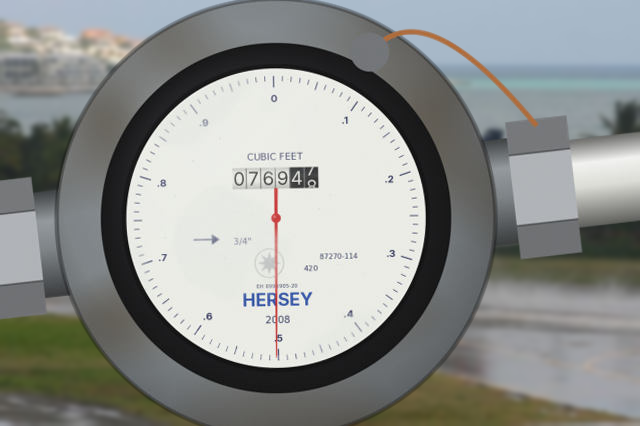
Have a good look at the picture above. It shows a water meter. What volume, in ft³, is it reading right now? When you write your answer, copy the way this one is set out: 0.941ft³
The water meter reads 76947.50ft³
